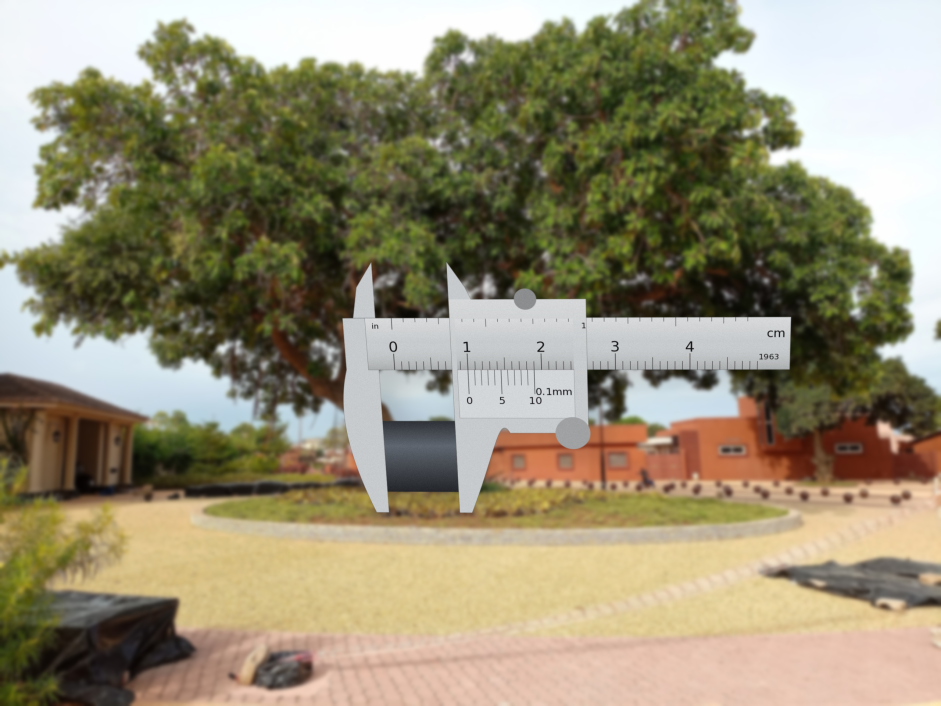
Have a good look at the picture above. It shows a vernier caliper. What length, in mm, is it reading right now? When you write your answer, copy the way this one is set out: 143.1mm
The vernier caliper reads 10.0mm
